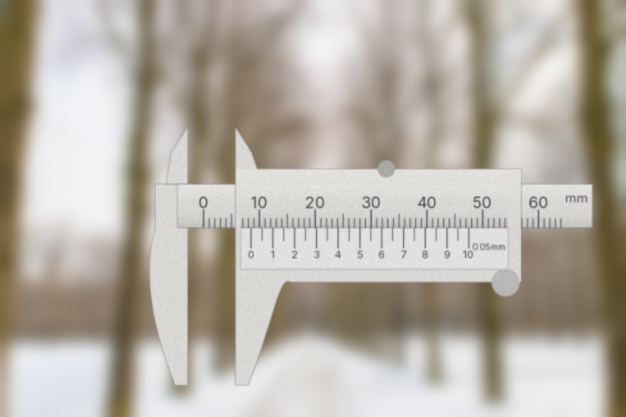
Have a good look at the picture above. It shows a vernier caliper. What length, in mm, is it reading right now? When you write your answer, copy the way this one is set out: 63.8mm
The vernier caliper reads 8.5mm
